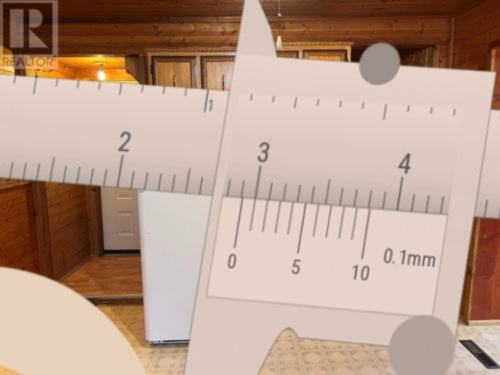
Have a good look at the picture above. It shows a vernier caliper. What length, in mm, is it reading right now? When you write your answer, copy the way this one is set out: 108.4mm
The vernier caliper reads 29.1mm
